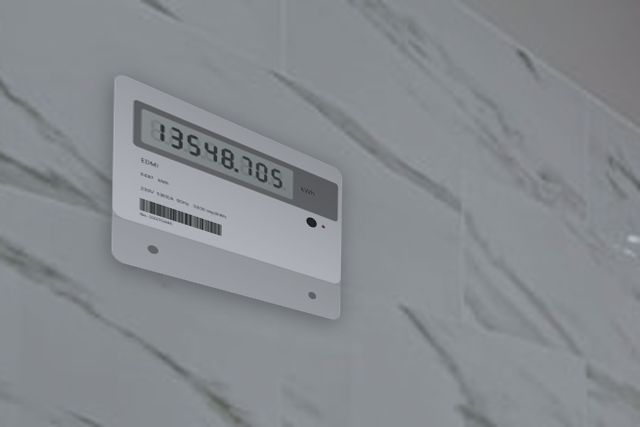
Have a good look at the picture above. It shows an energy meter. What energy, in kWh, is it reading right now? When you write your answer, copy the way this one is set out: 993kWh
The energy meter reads 13548.705kWh
